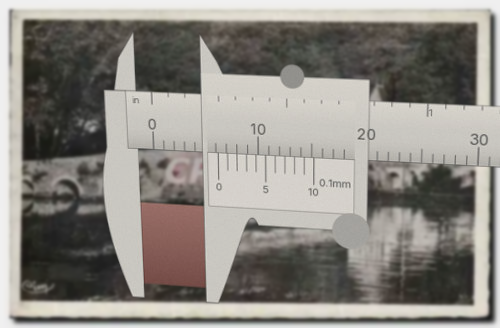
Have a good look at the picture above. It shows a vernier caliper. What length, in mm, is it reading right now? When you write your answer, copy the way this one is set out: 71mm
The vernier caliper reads 6.2mm
